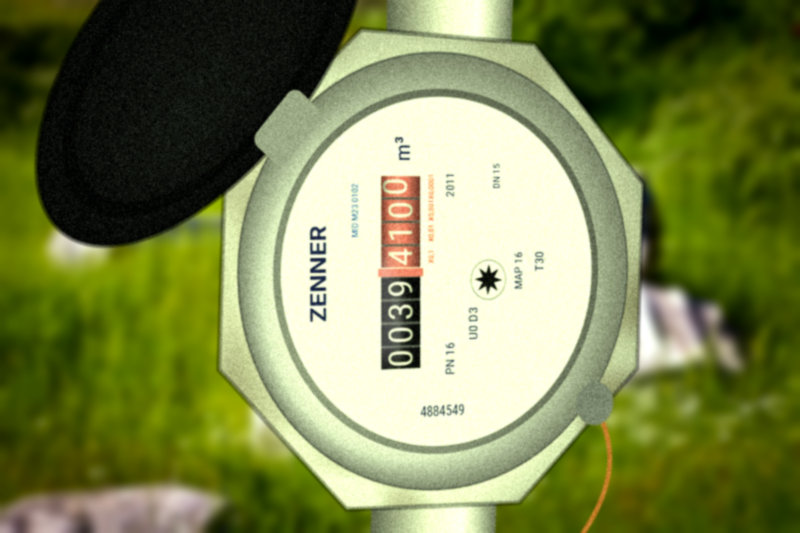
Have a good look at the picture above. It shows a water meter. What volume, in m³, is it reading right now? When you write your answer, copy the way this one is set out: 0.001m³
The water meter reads 39.4100m³
